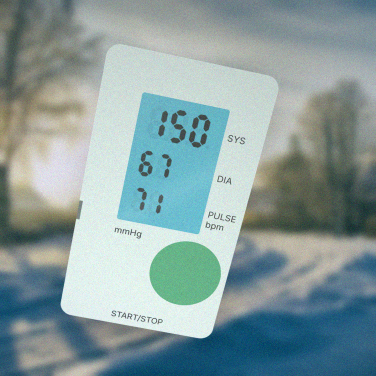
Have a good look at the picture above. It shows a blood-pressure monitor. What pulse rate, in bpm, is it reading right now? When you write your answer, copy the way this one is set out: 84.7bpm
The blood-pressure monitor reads 71bpm
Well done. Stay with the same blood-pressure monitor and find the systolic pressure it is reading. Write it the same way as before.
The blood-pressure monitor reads 150mmHg
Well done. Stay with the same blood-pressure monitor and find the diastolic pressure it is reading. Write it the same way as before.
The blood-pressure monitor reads 67mmHg
